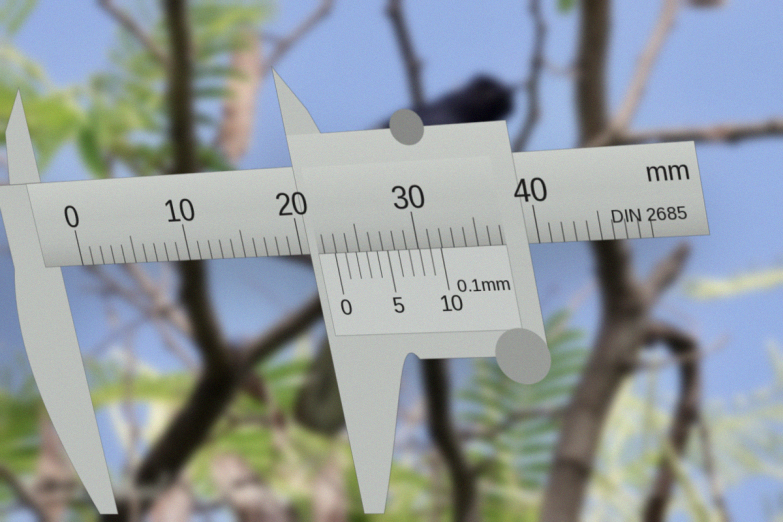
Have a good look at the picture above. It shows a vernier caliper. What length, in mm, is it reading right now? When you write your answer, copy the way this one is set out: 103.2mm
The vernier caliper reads 22.9mm
